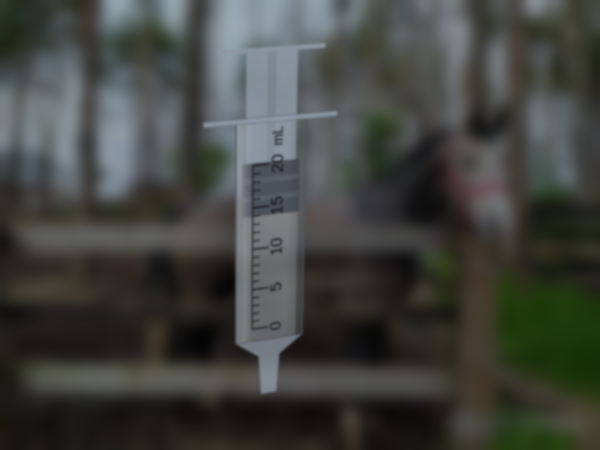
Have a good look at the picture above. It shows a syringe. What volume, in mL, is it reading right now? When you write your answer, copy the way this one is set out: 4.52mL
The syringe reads 14mL
